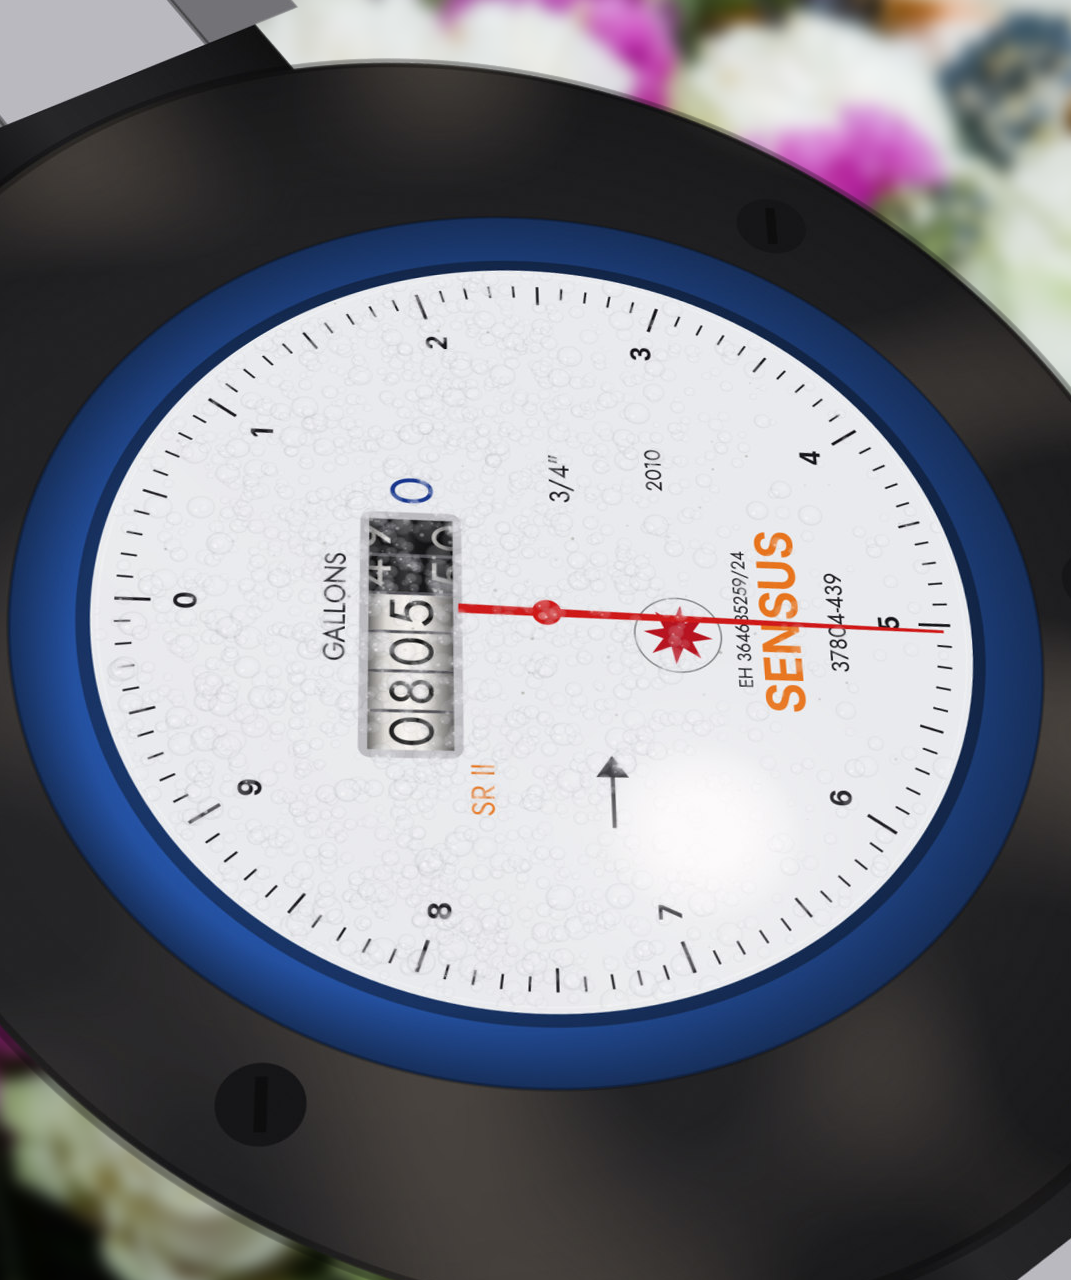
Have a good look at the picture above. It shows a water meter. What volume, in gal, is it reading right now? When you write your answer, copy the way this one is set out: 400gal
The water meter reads 805495.0gal
